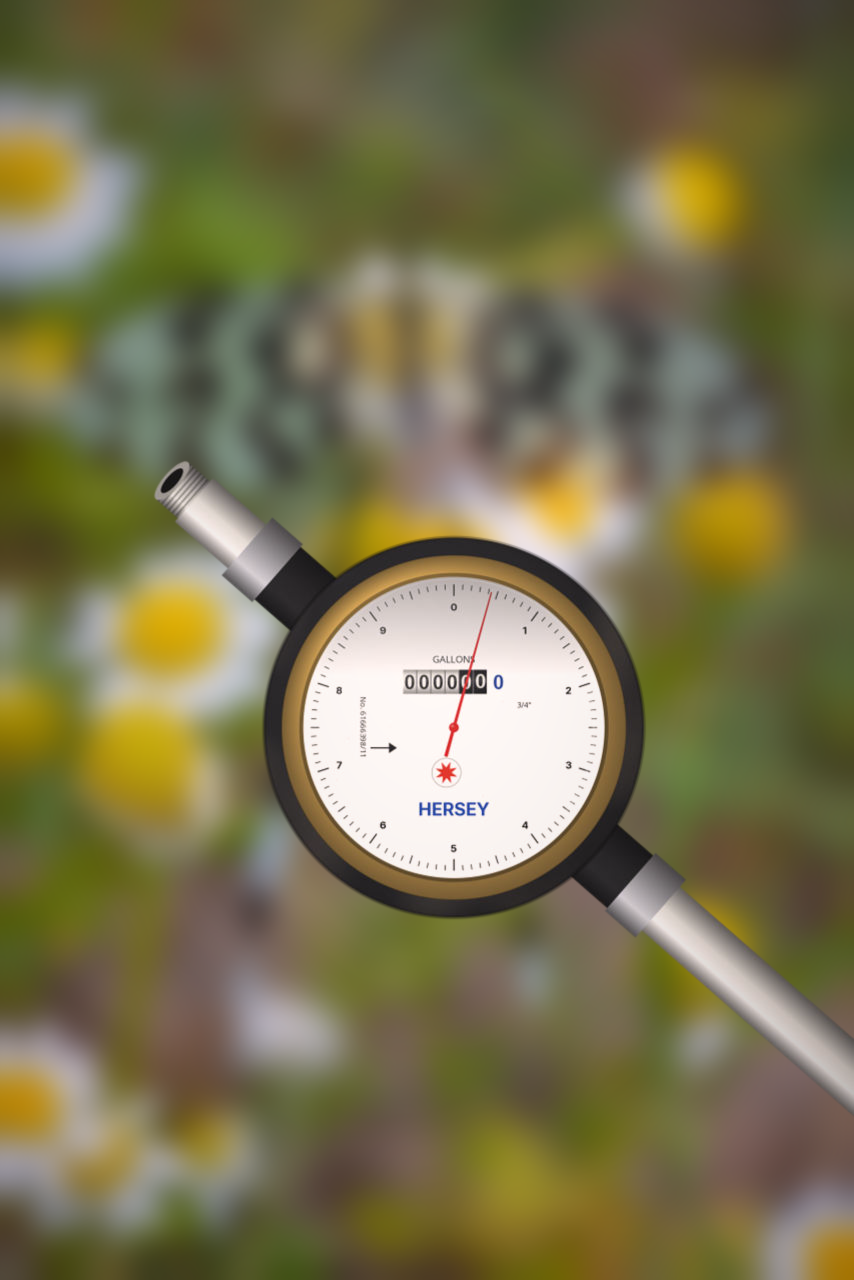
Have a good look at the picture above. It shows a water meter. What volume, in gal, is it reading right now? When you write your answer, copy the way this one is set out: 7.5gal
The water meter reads 0.4gal
